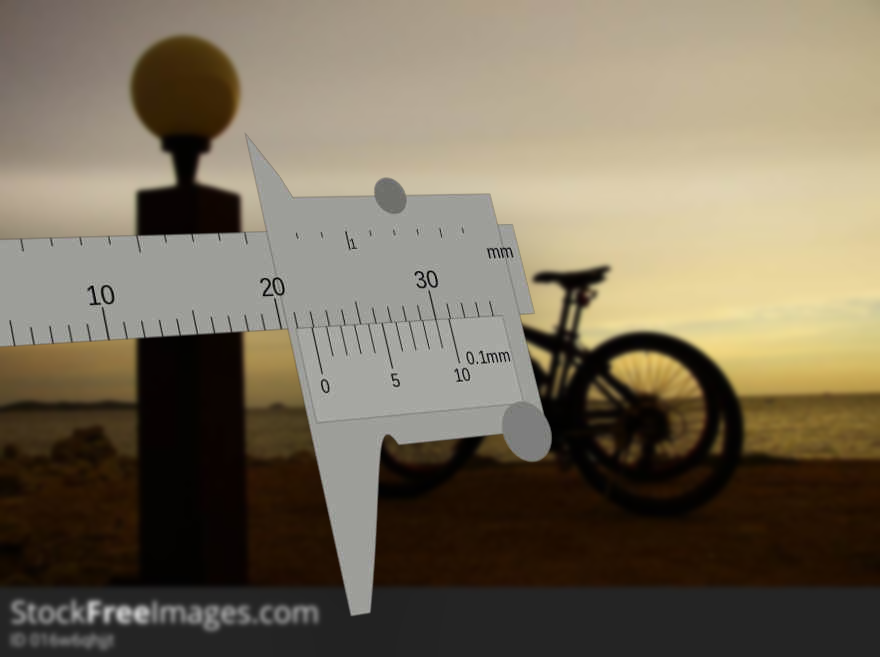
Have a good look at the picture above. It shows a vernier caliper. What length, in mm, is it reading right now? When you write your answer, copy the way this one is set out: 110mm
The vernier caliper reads 21.9mm
